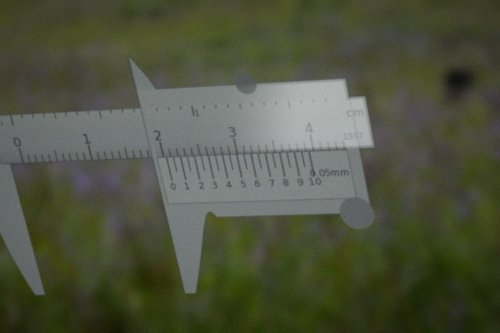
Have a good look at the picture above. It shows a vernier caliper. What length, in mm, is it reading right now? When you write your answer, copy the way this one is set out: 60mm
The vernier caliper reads 20.4mm
